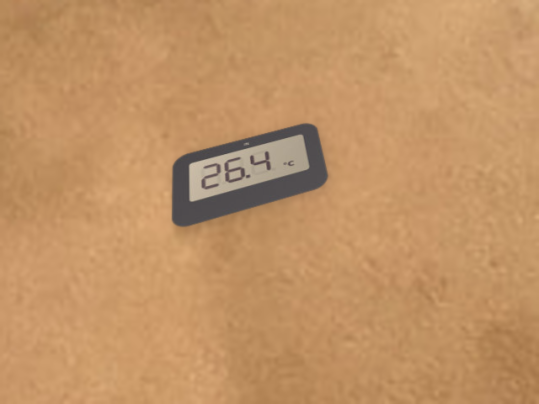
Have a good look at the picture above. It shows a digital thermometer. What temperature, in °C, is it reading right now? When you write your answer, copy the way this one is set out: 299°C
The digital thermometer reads 26.4°C
